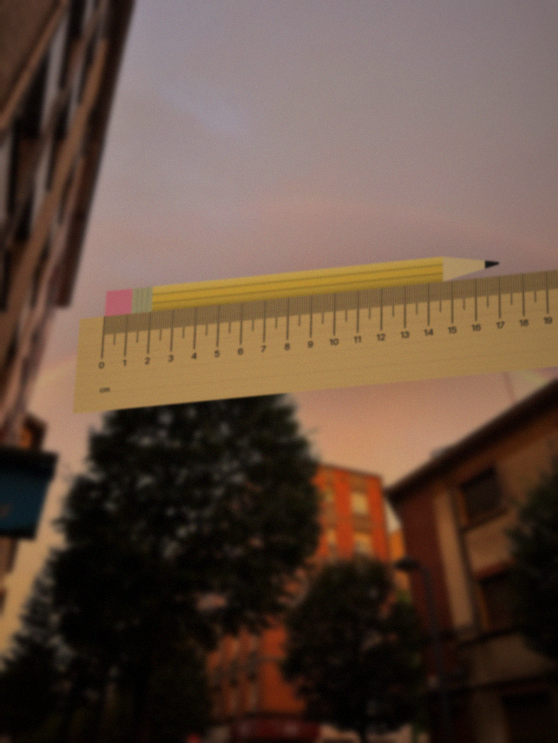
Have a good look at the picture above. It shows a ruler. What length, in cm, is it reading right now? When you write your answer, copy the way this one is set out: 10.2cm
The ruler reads 17cm
